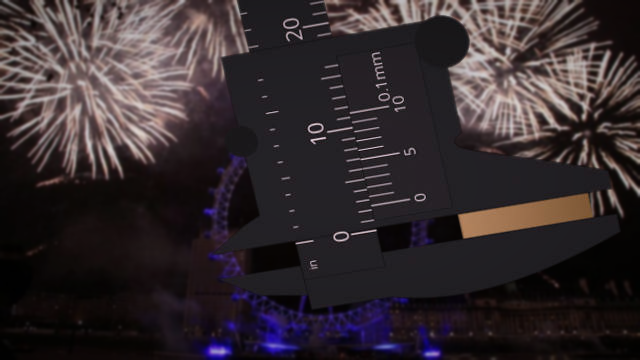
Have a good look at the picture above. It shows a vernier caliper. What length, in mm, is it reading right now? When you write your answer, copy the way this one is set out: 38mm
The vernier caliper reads 2.4mm
